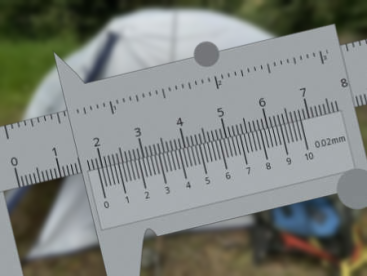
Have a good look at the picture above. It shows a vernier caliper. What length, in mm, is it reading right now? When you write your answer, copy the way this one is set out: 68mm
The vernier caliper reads 19.0mm
